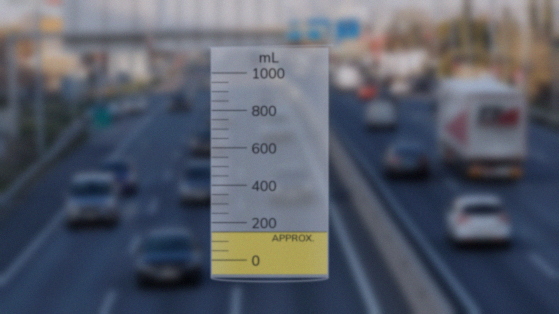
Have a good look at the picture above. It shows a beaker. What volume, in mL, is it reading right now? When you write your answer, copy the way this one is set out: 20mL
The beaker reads 150mL
